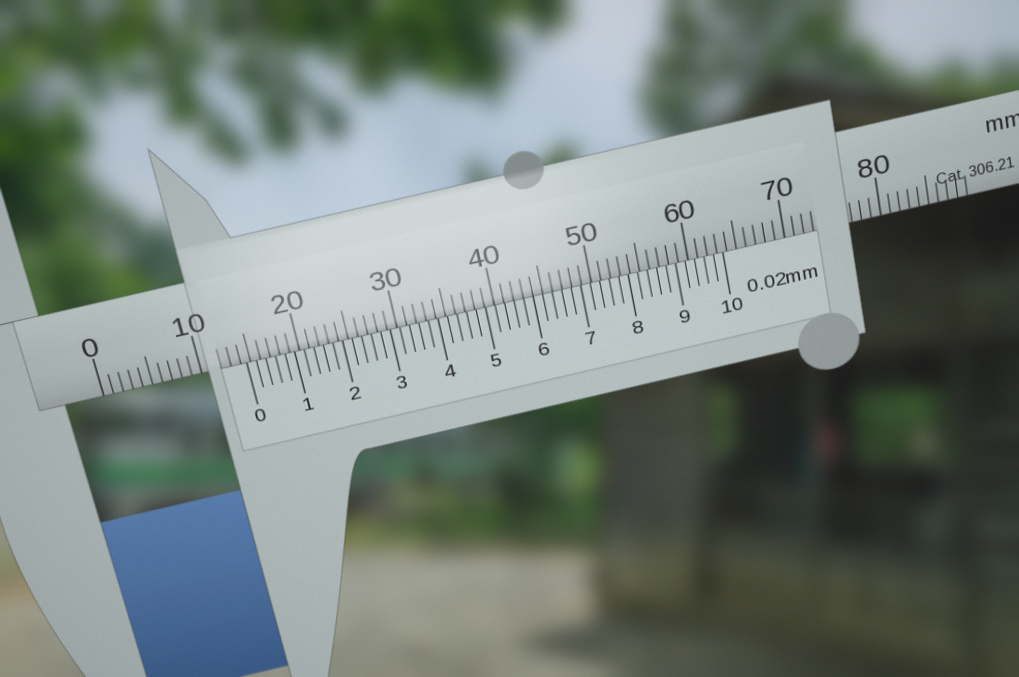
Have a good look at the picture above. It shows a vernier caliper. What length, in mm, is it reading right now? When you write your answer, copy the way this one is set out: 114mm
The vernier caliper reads 14.6mm
